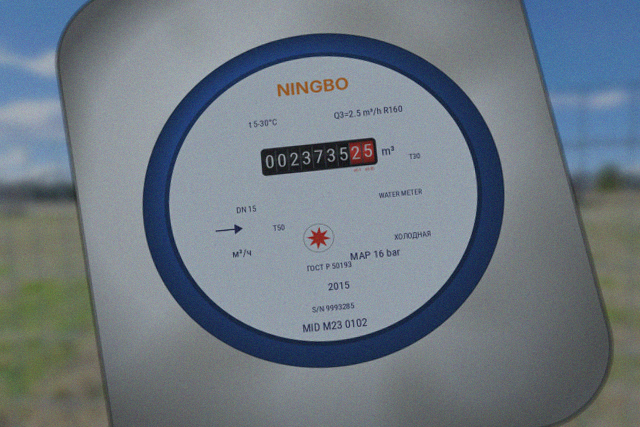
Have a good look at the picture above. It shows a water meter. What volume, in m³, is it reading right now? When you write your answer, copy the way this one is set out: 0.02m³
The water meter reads 23735.25m³
